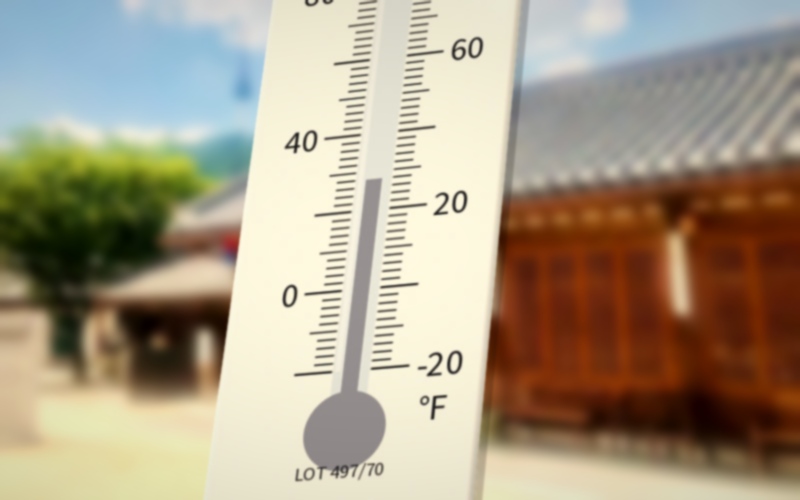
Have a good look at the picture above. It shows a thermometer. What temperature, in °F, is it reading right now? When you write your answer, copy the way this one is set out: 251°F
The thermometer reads 28°F
